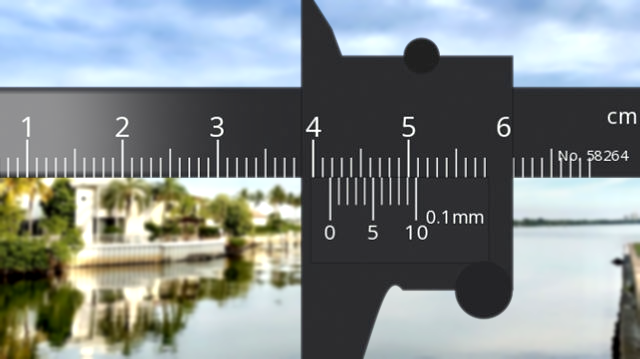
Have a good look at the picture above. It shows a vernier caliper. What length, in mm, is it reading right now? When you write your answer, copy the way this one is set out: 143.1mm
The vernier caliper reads 41.8mm
